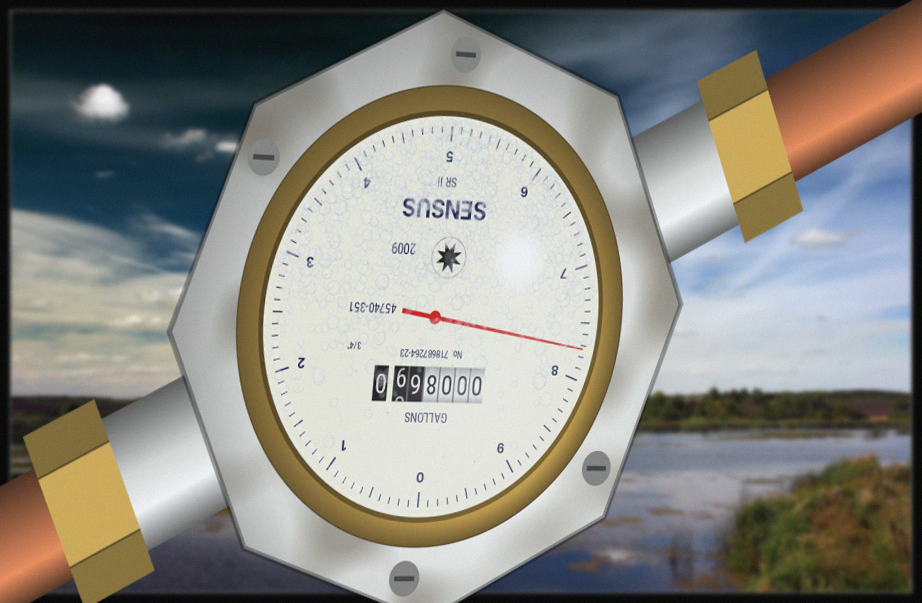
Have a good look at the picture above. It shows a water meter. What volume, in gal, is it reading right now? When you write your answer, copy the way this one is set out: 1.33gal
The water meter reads 8687.7gal
